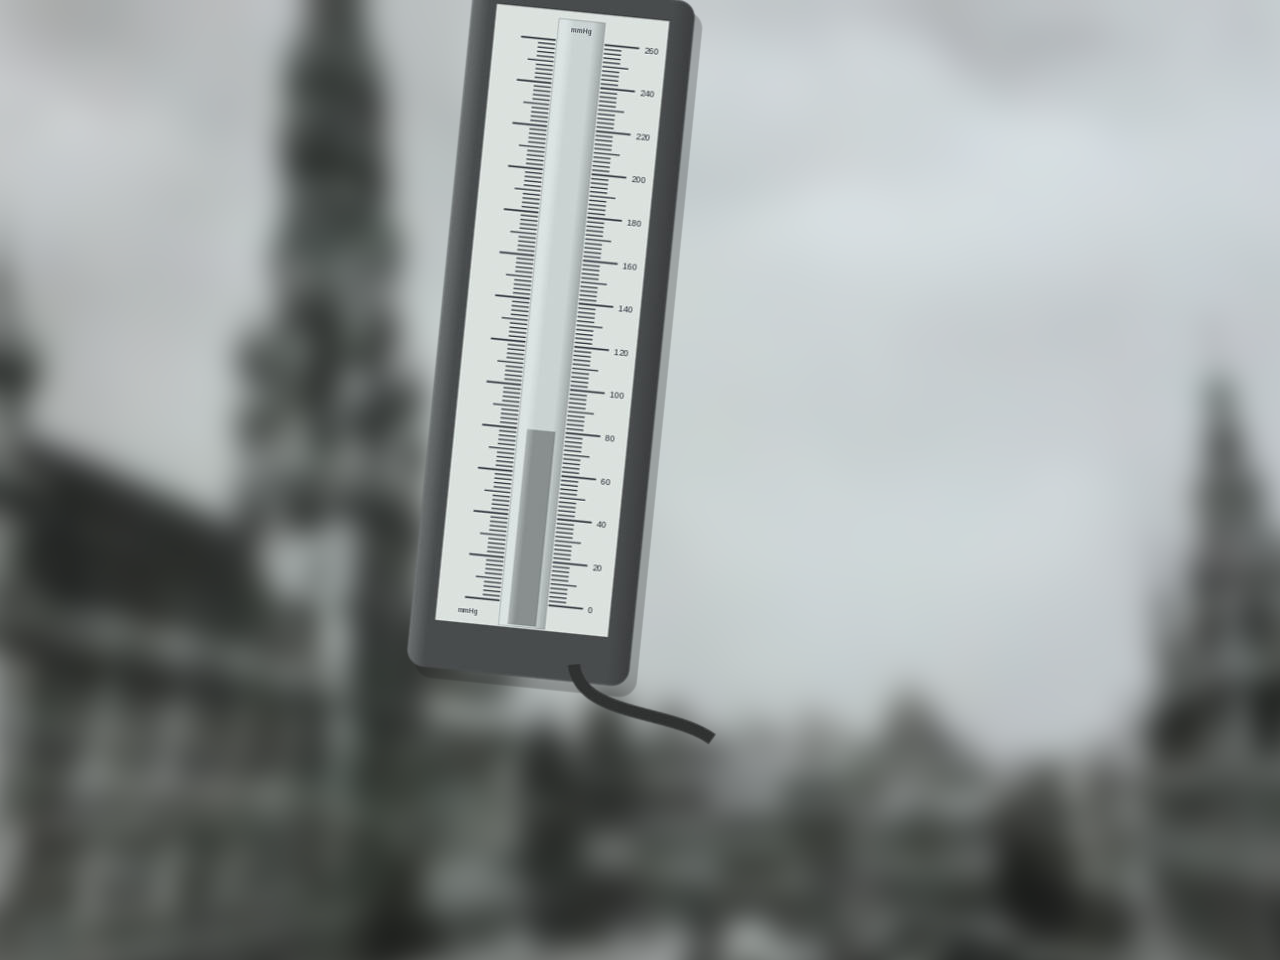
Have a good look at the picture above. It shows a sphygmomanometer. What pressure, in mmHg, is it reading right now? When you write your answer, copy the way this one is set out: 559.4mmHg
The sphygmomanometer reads 80mmHg
